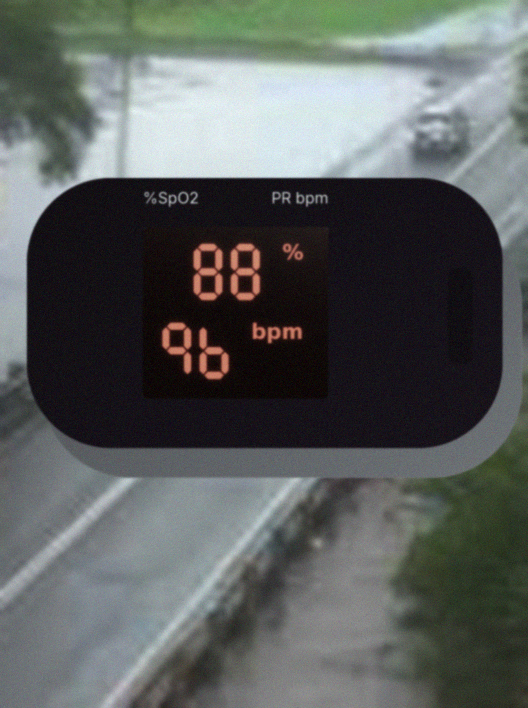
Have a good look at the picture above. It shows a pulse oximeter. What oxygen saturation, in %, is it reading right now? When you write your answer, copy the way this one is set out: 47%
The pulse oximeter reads 88%
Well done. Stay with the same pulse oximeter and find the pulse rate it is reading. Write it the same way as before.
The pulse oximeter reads 96bpm
